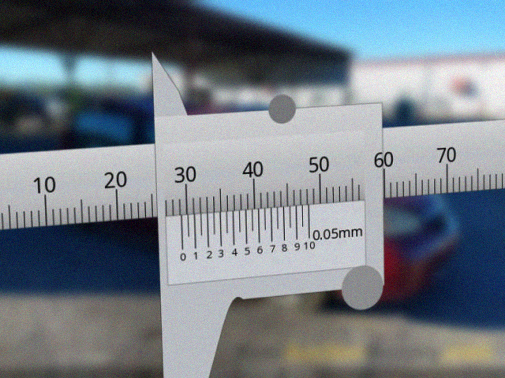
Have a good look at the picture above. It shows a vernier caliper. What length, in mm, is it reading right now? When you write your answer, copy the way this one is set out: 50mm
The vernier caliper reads 29.2mm
